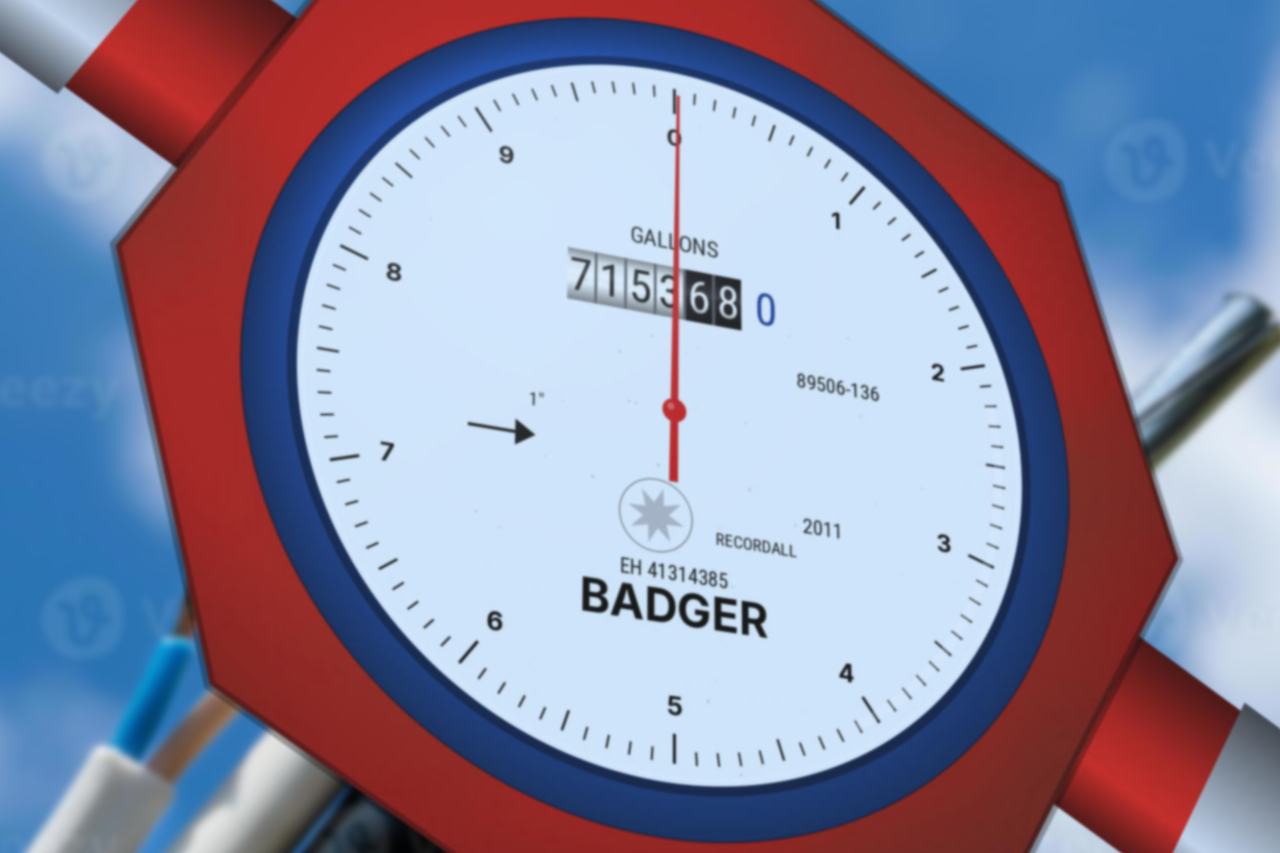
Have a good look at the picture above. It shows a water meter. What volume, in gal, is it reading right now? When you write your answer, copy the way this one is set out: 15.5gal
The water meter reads 7153680.0gal
